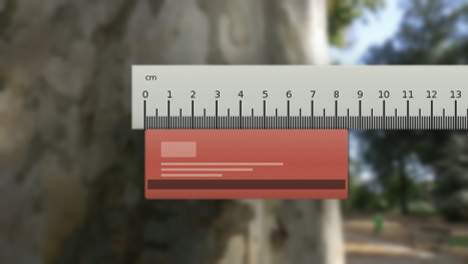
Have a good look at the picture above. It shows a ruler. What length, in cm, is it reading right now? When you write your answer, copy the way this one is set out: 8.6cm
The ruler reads 8.5cm
